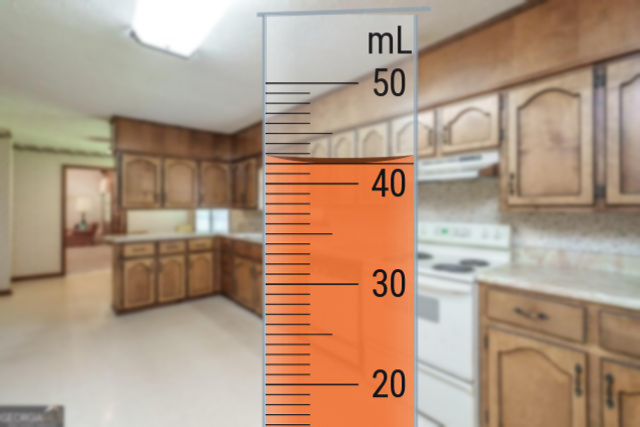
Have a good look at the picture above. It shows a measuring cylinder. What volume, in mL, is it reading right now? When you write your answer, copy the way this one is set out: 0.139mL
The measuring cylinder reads 42mL
